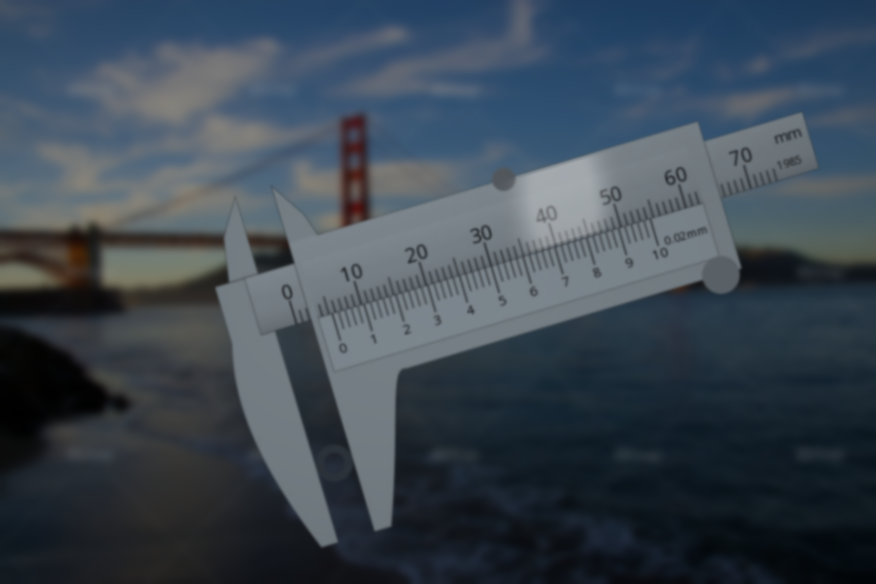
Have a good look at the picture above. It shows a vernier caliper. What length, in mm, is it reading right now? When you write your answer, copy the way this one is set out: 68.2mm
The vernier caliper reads 5.5mm
